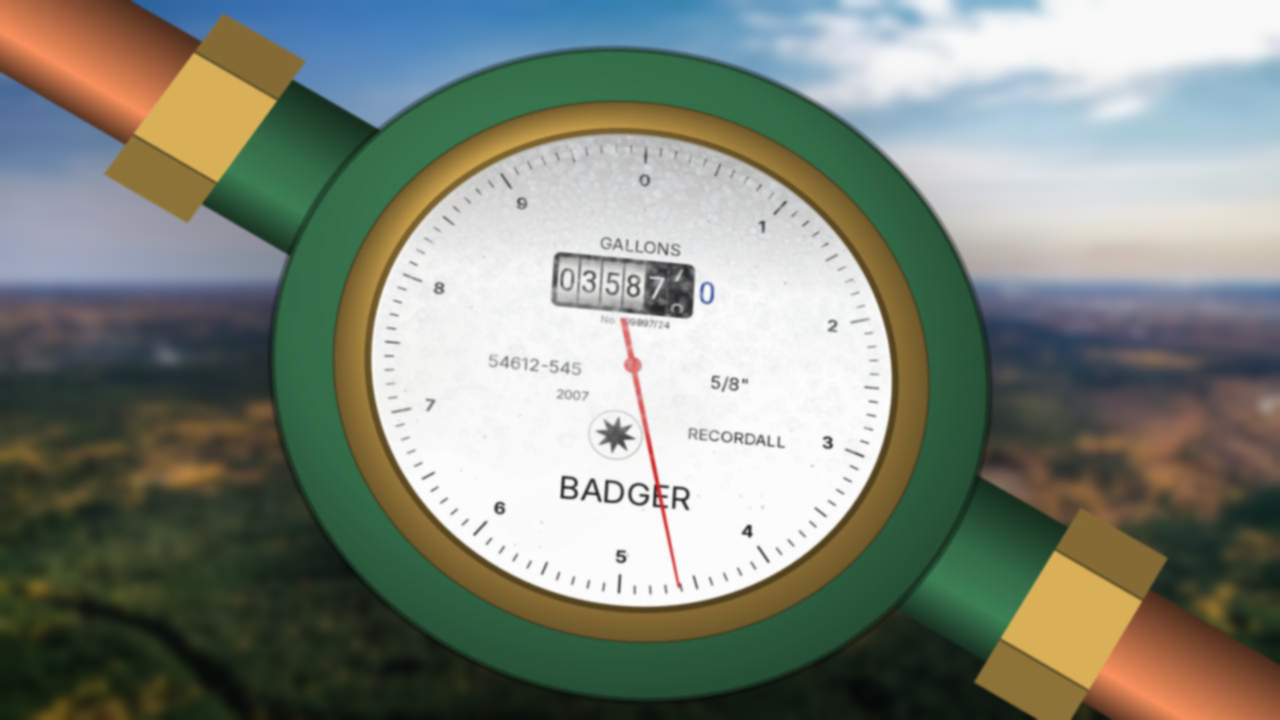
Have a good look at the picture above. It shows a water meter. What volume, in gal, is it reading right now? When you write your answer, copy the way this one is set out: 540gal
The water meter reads 358774.6gal
